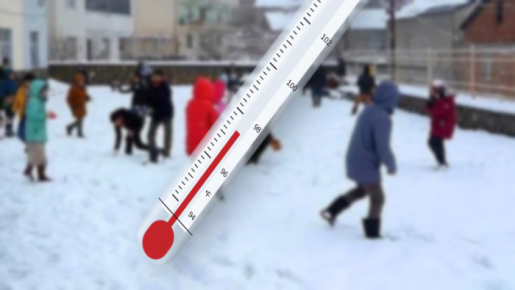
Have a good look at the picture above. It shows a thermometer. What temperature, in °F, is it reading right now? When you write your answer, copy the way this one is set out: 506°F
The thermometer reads 97.4°F
